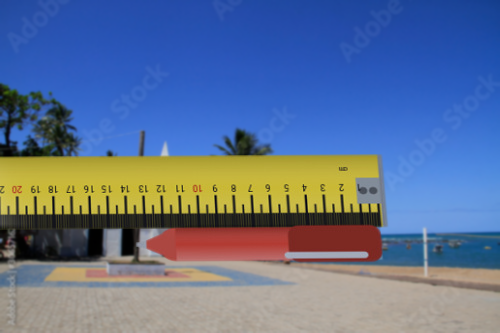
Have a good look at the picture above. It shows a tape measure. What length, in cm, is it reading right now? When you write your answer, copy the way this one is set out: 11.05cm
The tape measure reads 13.5cm
